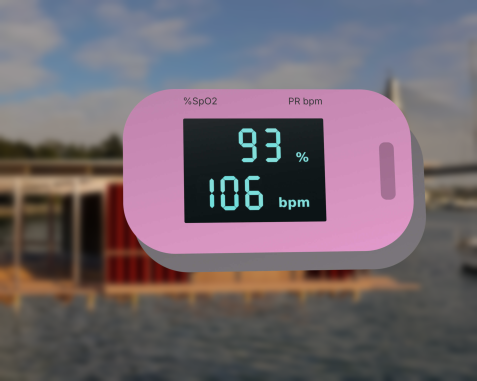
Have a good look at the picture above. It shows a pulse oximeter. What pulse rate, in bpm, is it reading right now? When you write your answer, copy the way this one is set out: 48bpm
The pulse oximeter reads 106bpm
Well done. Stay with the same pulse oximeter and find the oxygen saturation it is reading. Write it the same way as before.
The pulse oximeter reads 93%
